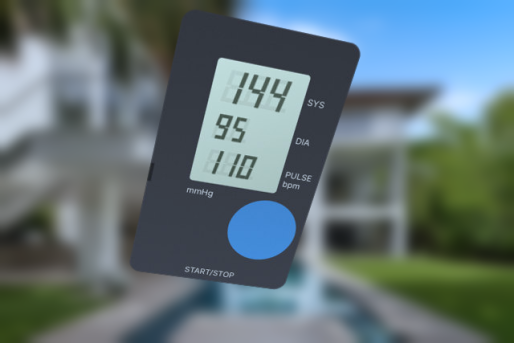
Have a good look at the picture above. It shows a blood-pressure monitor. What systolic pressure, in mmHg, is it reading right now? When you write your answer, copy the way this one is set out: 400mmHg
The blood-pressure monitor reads 144mmHg
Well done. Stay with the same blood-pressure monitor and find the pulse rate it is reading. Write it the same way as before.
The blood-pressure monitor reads 110bpm
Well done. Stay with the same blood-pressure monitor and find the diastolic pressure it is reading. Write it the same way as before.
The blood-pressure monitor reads 95mmHg
